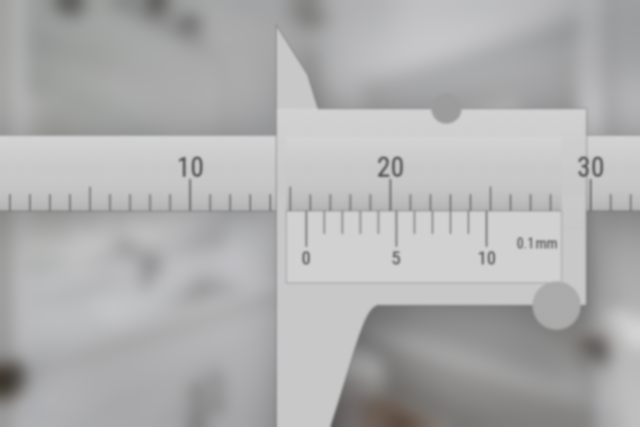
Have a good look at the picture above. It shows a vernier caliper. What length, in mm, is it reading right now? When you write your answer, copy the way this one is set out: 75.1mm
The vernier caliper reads 15.8mm
